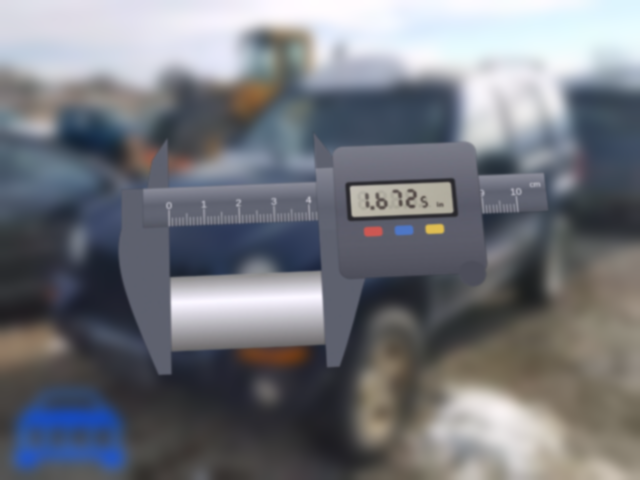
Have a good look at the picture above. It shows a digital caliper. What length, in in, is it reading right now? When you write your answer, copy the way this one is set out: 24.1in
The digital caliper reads 1.6725in
